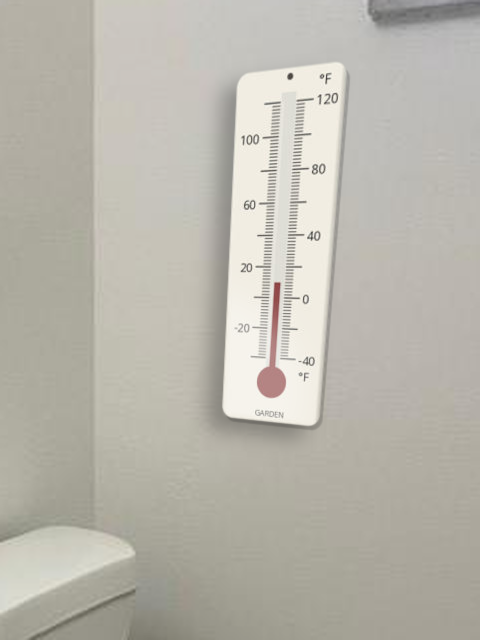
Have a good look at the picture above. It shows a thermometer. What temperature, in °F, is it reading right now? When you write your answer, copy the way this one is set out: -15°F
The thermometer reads 10°F
